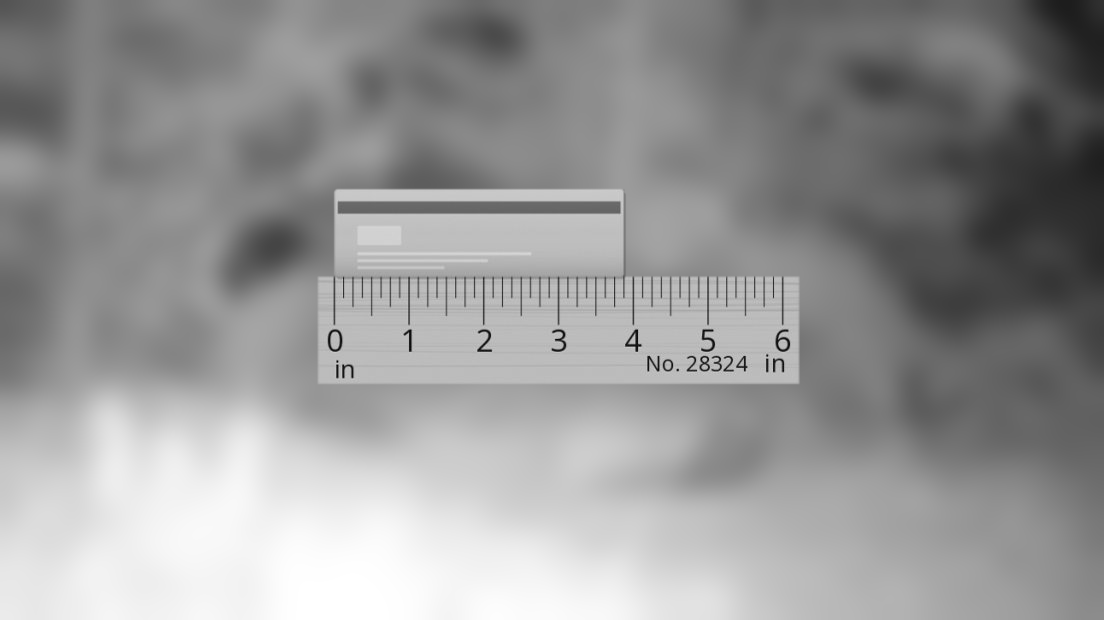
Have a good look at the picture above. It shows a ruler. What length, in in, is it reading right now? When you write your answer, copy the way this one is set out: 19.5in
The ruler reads 3.875in
